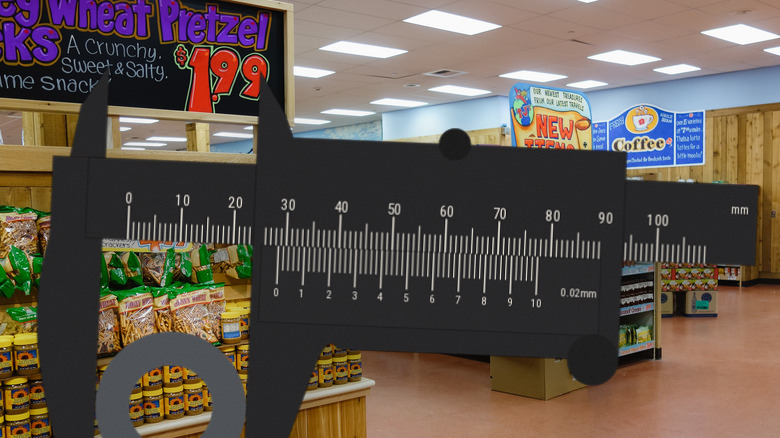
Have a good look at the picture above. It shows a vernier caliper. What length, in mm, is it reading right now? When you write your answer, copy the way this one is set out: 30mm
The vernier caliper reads 28.5mm
